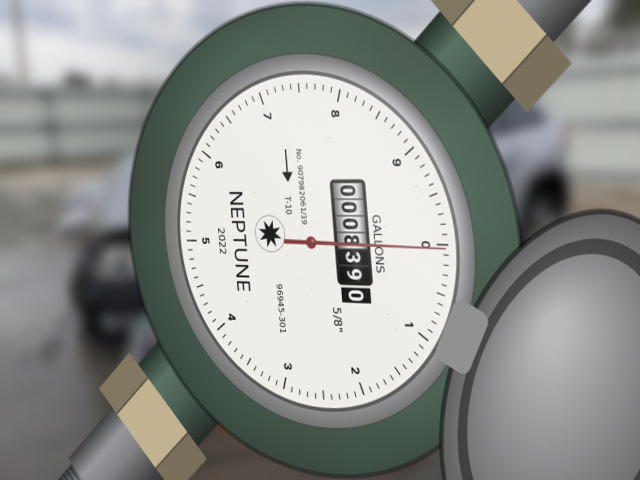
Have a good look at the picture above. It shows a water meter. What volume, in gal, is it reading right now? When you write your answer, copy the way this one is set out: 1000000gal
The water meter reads 8390.0gal
